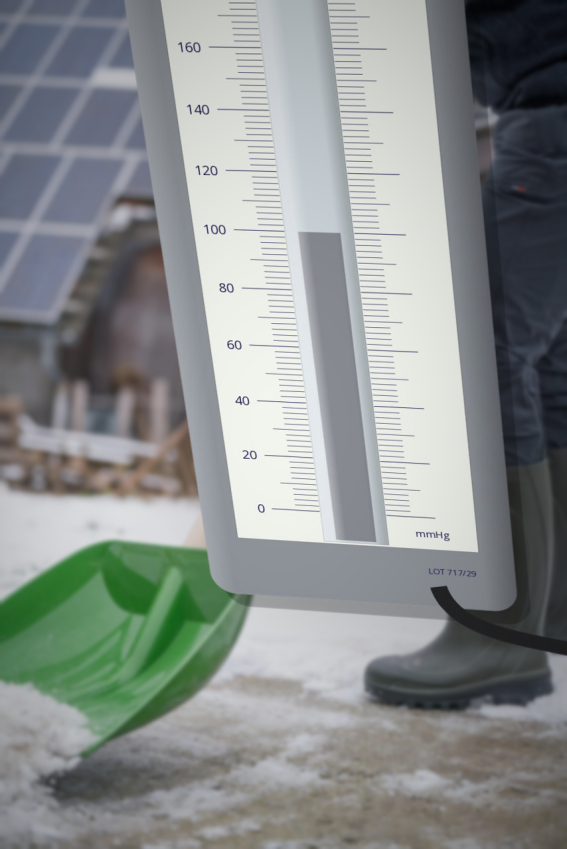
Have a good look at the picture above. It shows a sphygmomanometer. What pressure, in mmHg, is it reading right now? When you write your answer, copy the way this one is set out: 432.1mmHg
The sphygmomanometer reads 100mmHg
